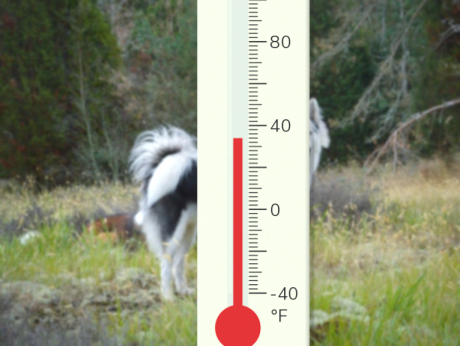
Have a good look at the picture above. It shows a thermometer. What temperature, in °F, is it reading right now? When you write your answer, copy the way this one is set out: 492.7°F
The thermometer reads 34°F
